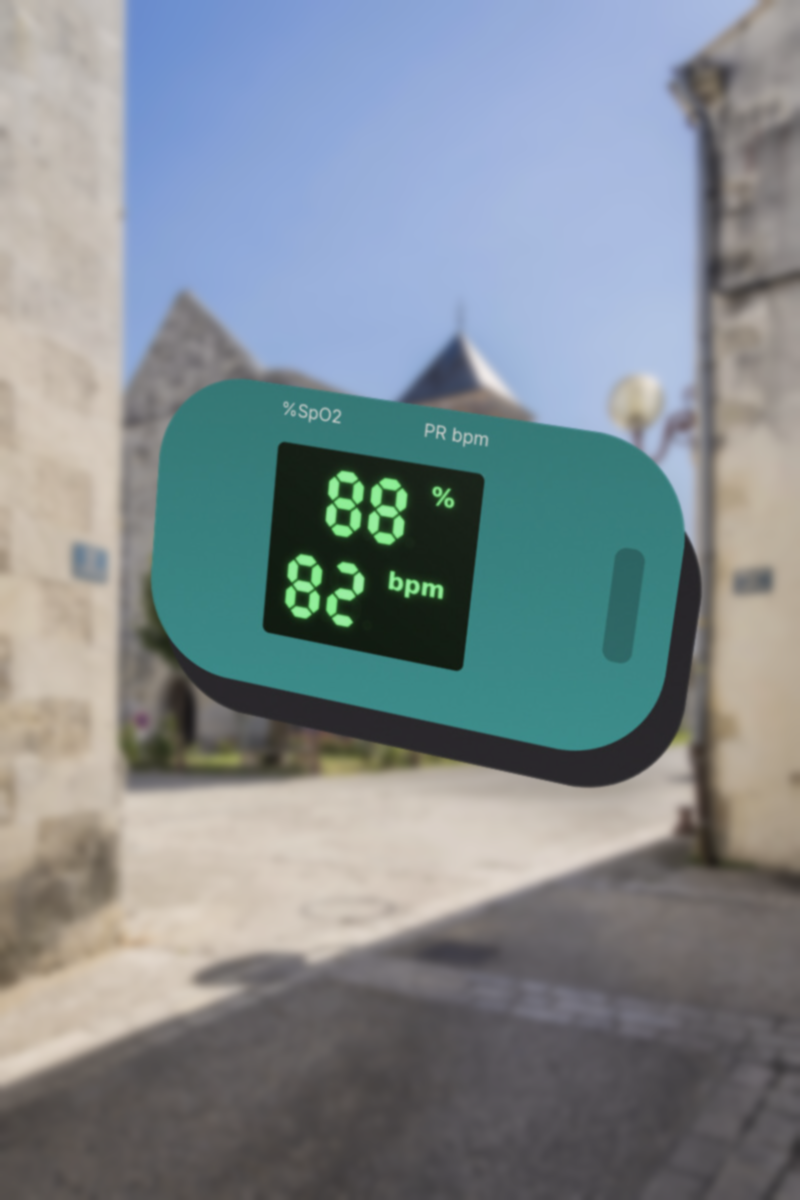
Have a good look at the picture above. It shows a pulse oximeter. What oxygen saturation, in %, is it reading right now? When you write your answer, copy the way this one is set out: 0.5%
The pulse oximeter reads 88%
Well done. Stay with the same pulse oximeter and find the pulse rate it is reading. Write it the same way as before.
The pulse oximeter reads 82bpm
